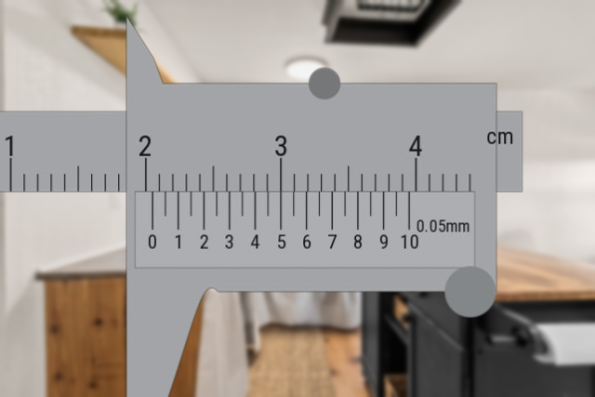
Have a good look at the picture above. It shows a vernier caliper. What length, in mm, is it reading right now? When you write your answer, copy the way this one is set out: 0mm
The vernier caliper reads 20.5mm
